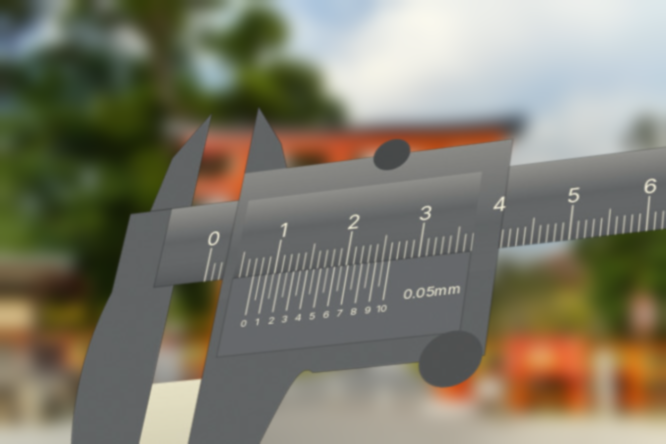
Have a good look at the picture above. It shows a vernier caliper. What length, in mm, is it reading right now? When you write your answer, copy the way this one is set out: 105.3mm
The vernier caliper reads 7.0mm
